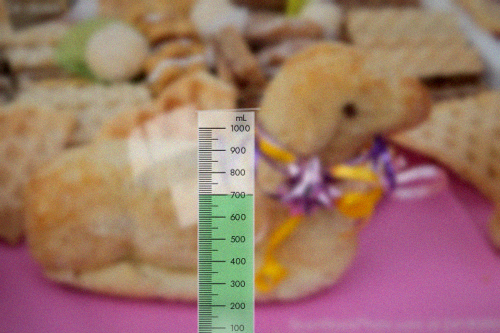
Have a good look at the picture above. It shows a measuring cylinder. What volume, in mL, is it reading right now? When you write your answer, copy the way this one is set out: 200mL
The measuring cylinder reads 700mL
